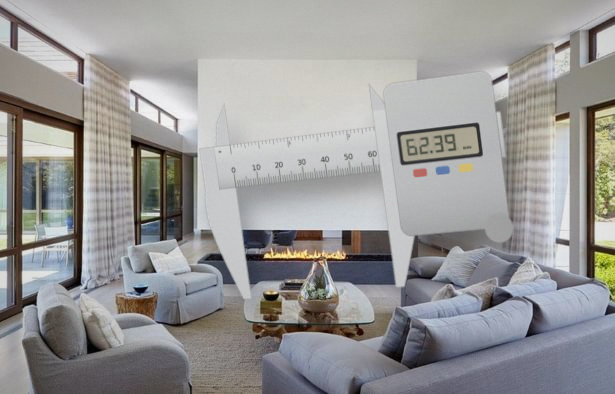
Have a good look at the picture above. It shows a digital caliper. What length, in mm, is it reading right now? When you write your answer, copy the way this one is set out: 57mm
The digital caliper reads 62.39mm
